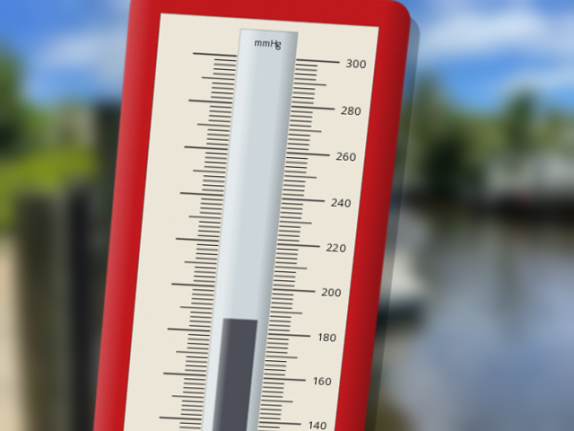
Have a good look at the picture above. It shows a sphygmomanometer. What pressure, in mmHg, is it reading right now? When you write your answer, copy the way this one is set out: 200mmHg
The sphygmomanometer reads 186mmHg
